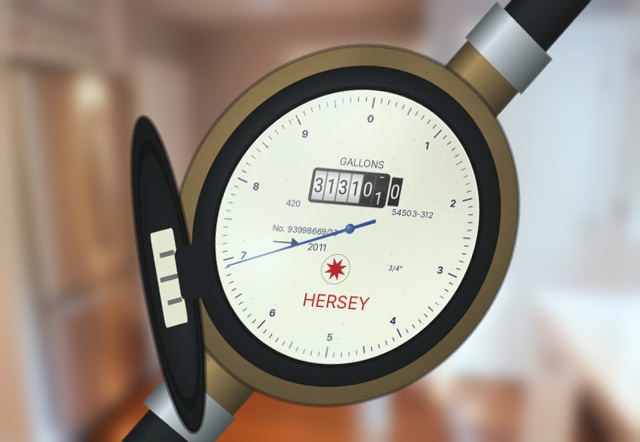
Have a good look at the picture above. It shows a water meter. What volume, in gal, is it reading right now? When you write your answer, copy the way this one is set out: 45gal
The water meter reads 3131006.9gal
